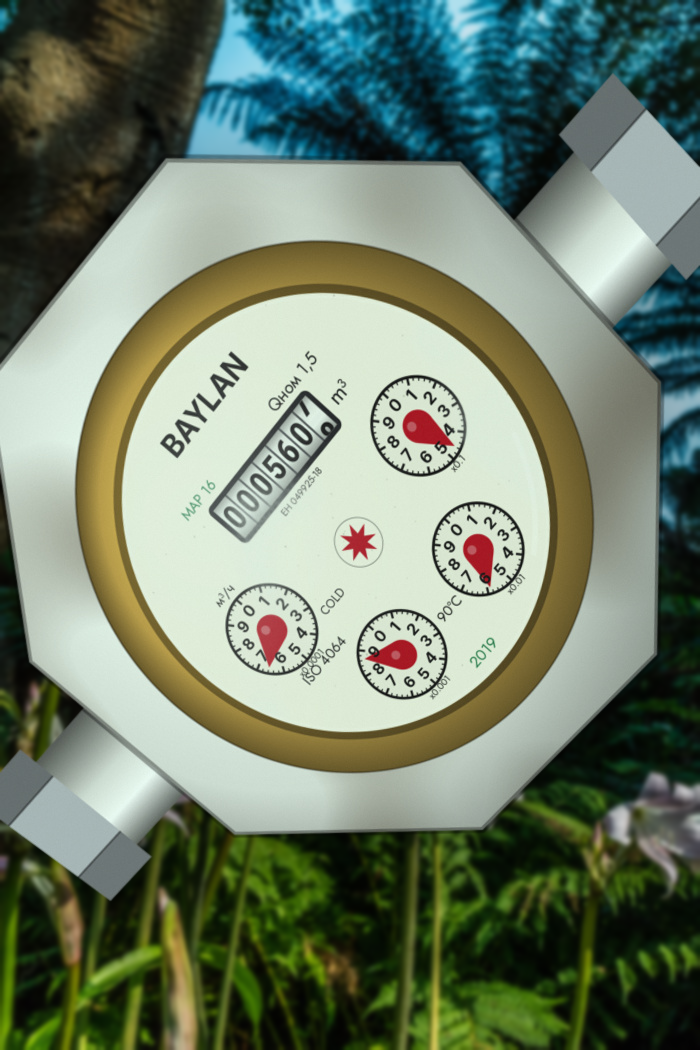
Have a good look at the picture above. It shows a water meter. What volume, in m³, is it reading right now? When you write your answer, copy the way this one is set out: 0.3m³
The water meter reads 5607.4586m³
